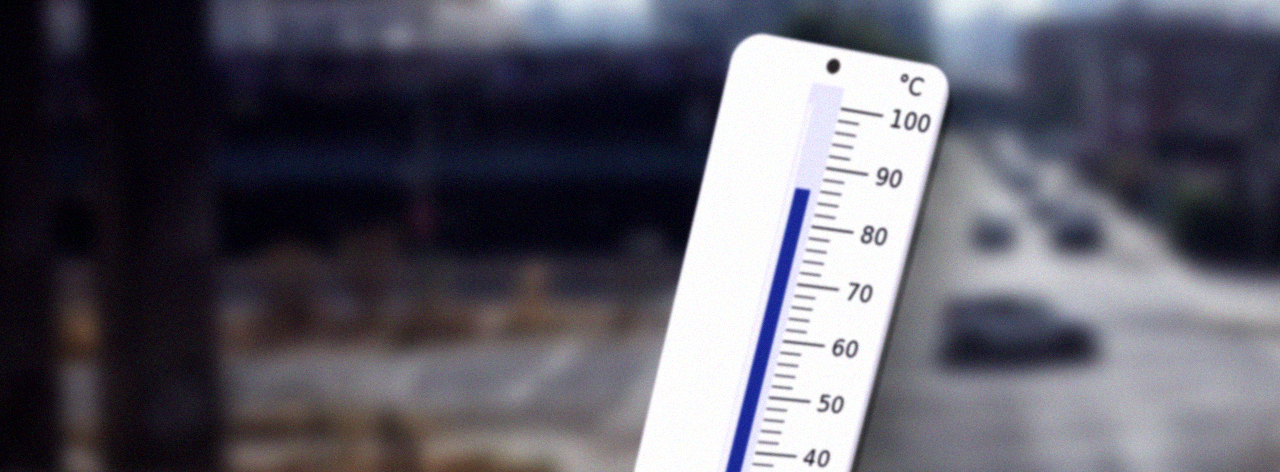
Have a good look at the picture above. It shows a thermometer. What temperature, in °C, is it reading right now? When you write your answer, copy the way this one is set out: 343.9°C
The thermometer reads 86°C
